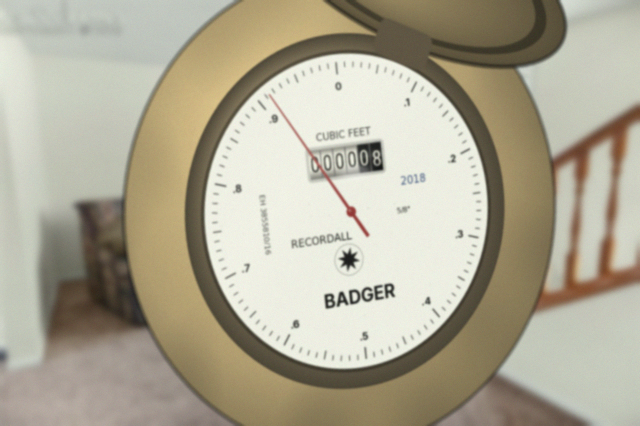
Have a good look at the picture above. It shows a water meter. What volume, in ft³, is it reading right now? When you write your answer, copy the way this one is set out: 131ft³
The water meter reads 7.91ft³
